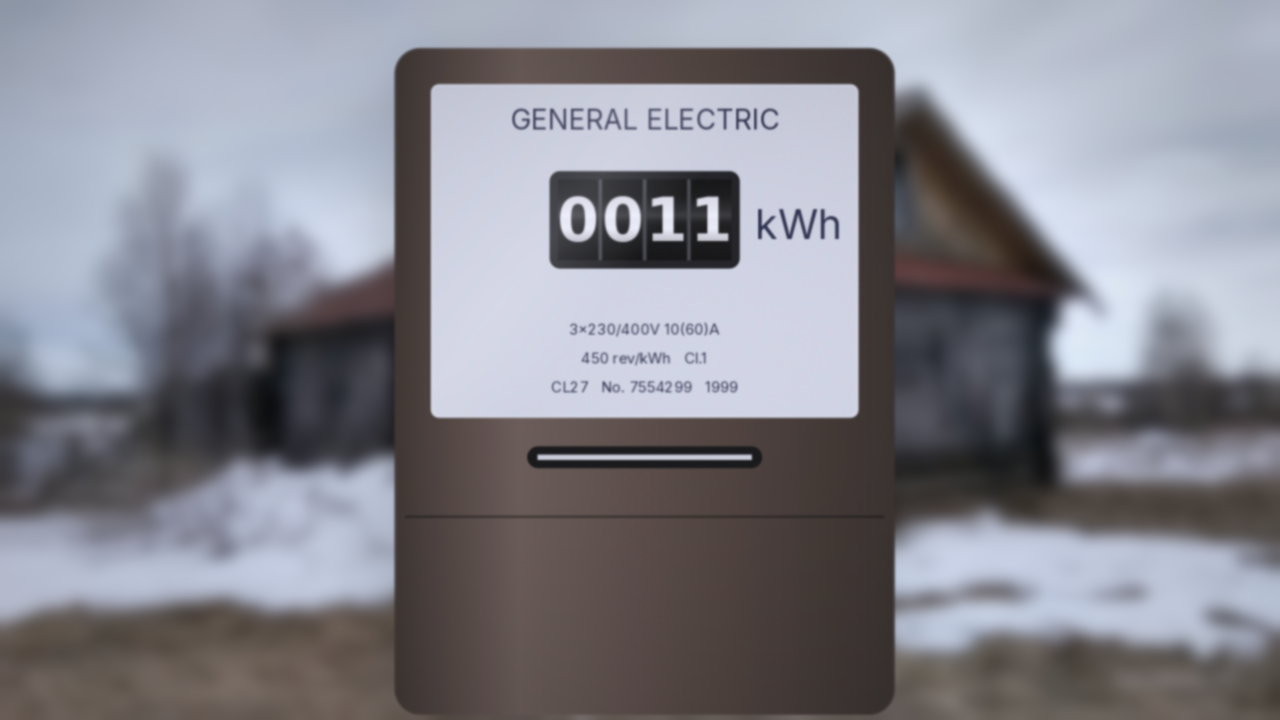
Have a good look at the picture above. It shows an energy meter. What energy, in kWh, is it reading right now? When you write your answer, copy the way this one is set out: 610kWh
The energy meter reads 11kWh
